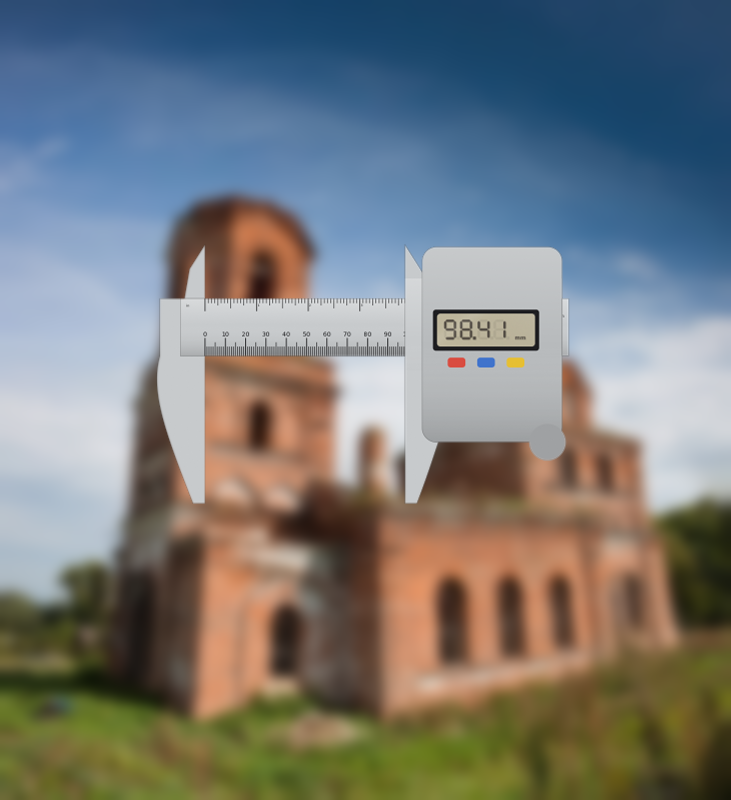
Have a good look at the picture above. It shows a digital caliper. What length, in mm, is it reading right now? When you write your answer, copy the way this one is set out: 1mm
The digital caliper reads 98.41mm
